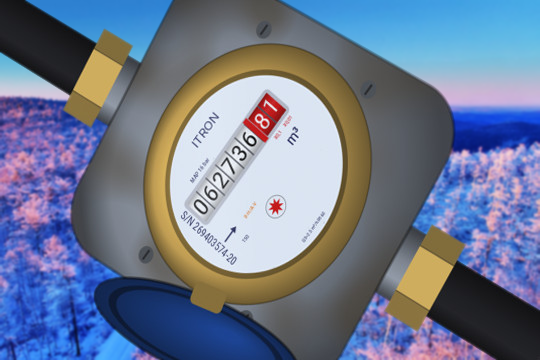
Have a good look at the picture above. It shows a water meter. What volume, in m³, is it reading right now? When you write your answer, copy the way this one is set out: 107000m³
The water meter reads 62736.81m³
